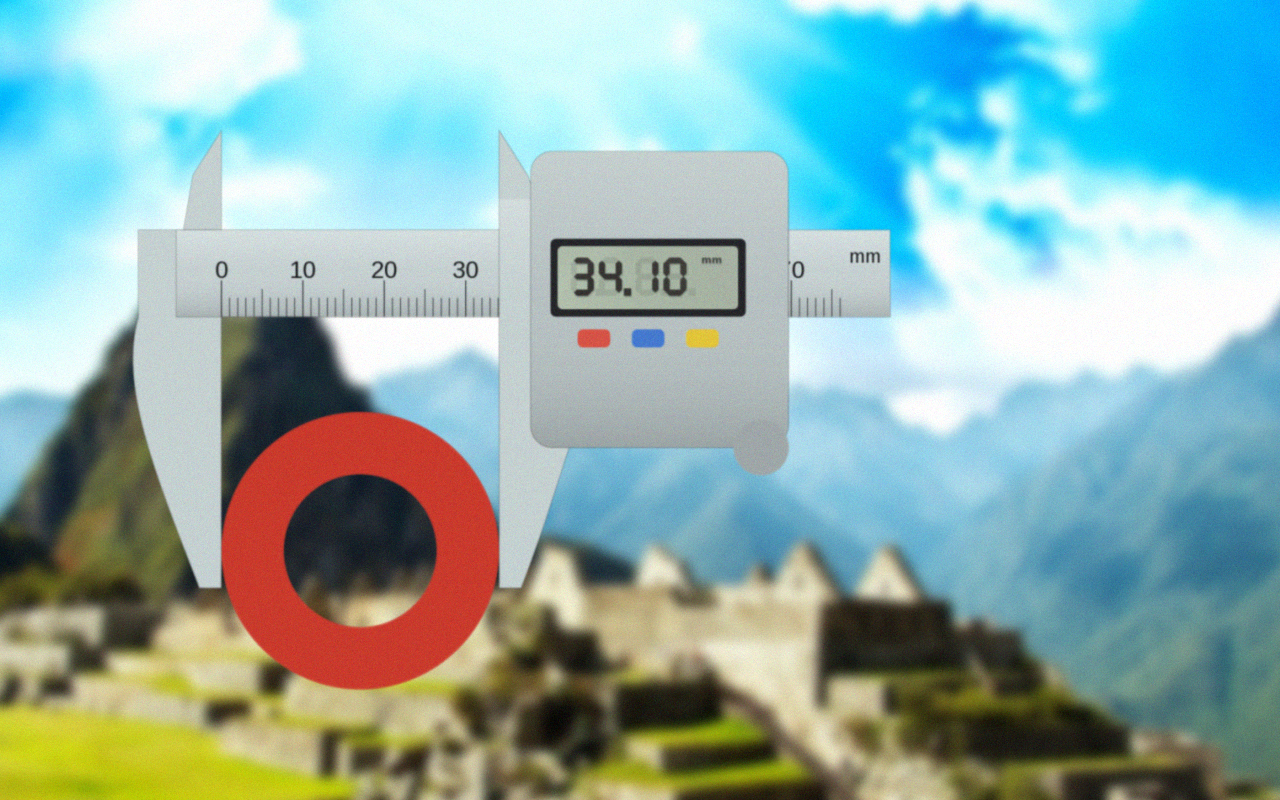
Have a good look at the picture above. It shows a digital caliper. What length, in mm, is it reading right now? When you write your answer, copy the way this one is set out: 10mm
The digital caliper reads 34.10mm
